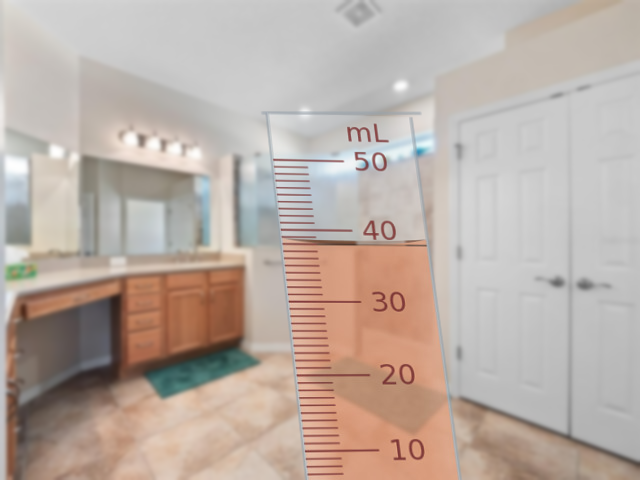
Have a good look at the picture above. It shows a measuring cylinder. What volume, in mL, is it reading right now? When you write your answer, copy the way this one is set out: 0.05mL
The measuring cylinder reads 38mL
